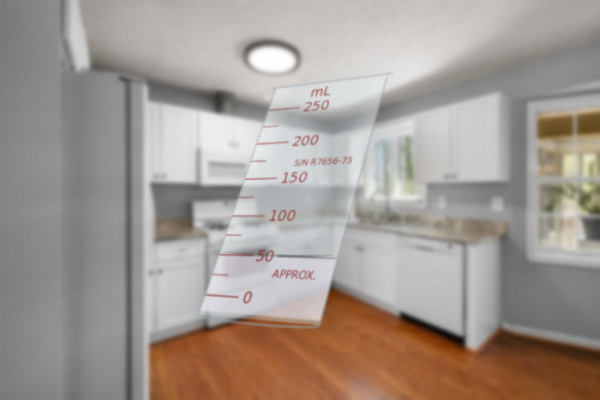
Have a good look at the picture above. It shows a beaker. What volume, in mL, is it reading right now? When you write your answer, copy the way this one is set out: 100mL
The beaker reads 50mL
